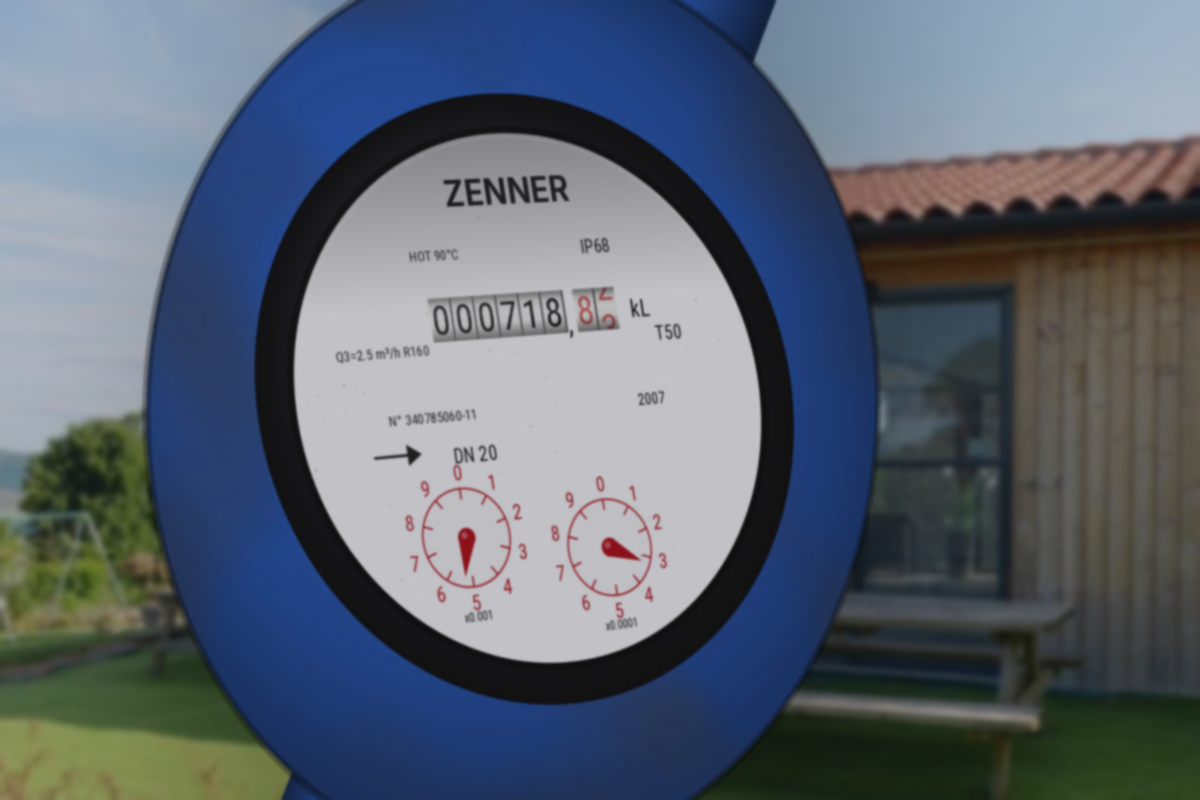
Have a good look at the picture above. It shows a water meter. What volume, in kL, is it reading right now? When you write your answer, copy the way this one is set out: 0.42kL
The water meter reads 718.8253kL
